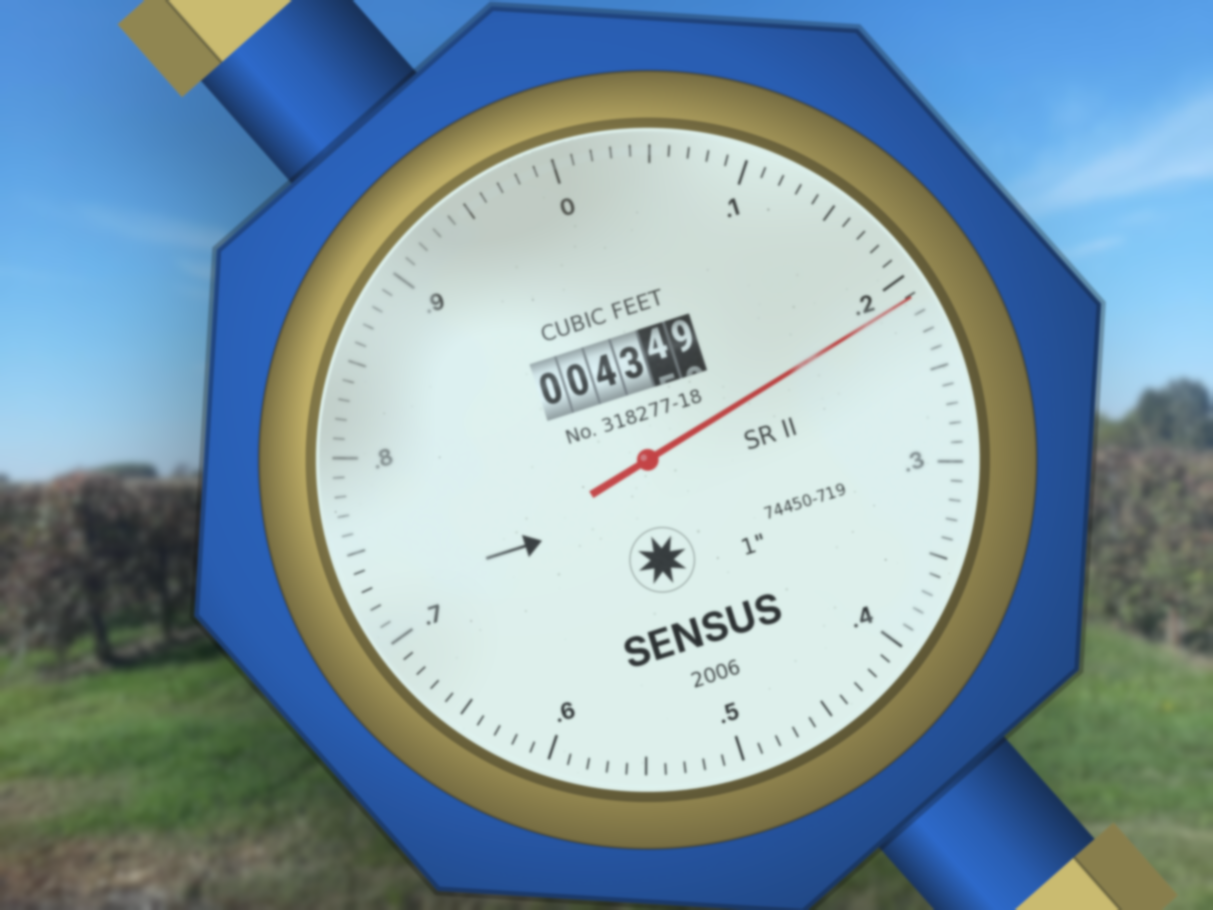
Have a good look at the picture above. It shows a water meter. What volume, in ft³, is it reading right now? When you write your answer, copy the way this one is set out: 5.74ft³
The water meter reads 4349.21ft³
